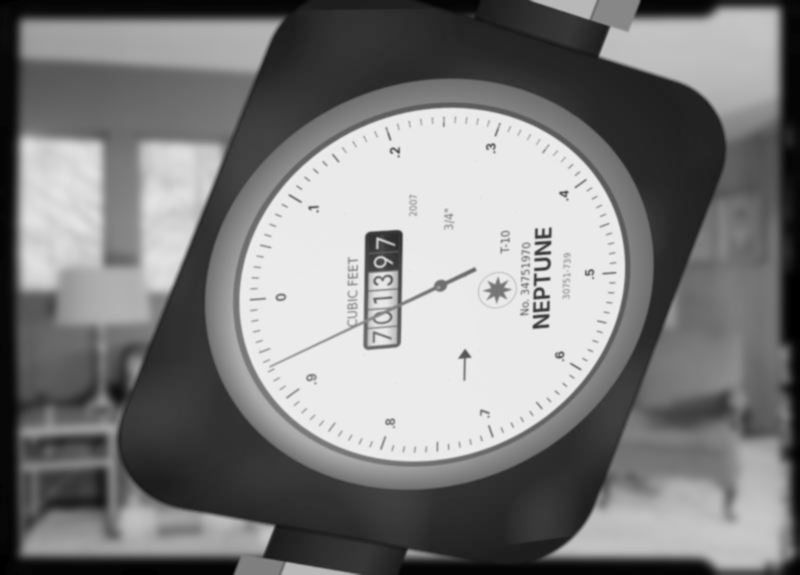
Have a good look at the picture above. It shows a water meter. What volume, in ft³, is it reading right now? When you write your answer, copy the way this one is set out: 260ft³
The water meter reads 701396.93ft³
